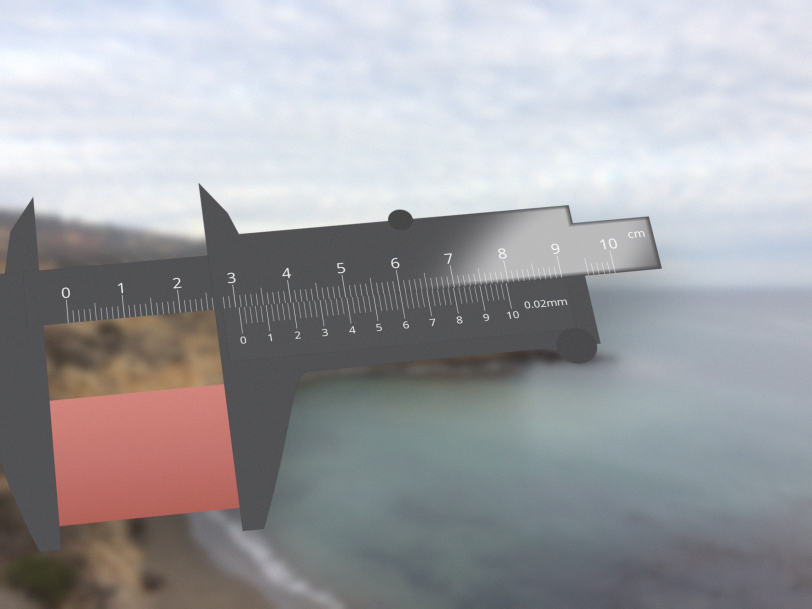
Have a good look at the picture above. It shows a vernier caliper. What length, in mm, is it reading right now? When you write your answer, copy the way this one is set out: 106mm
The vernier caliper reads 30.6mm
